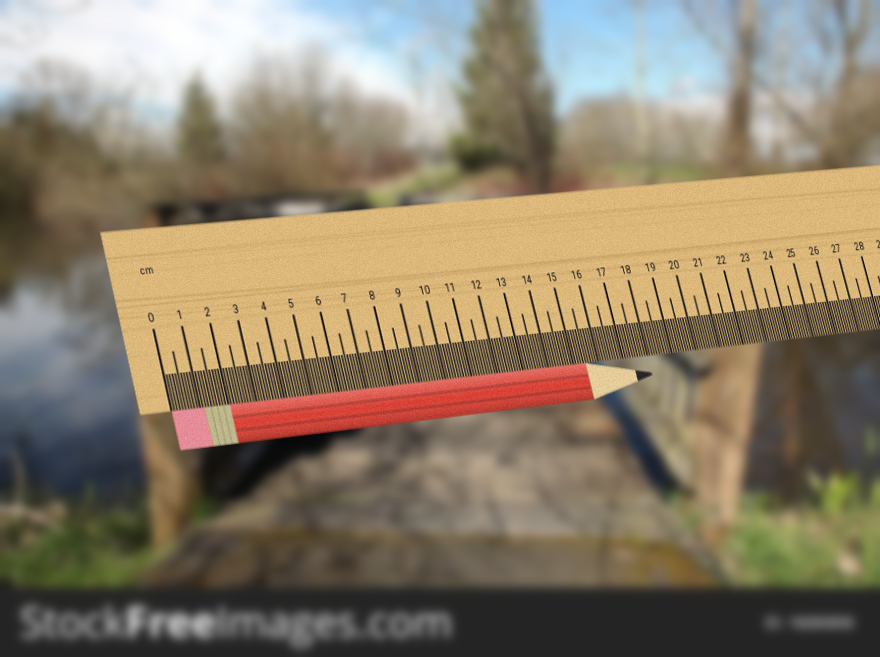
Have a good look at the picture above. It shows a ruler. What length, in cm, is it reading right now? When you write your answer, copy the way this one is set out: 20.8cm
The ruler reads 18cm
